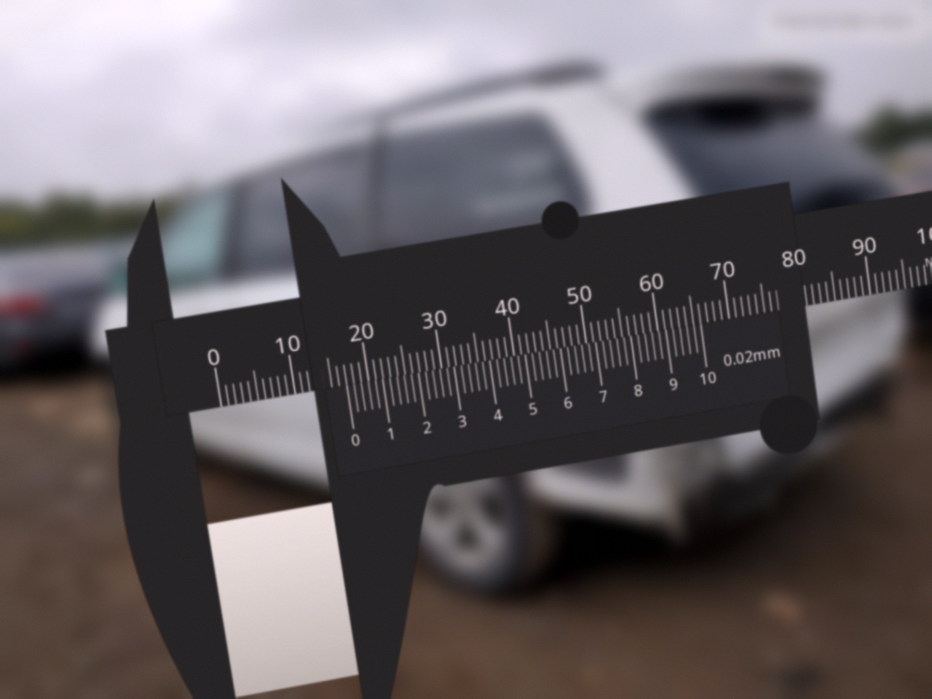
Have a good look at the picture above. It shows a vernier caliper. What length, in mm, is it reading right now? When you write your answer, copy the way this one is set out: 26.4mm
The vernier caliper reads 17.0mm
